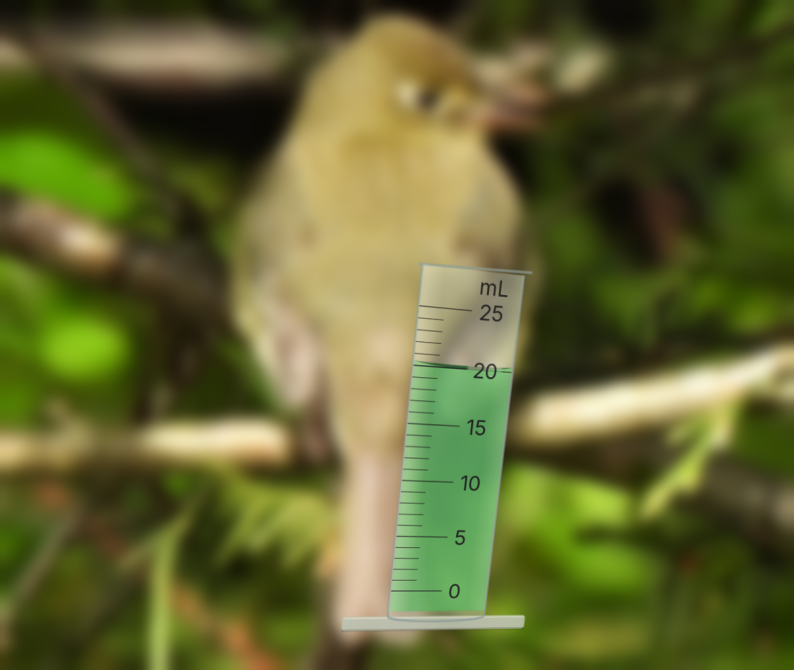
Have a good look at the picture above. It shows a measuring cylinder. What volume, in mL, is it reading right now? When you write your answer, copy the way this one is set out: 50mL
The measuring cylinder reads 20mL
